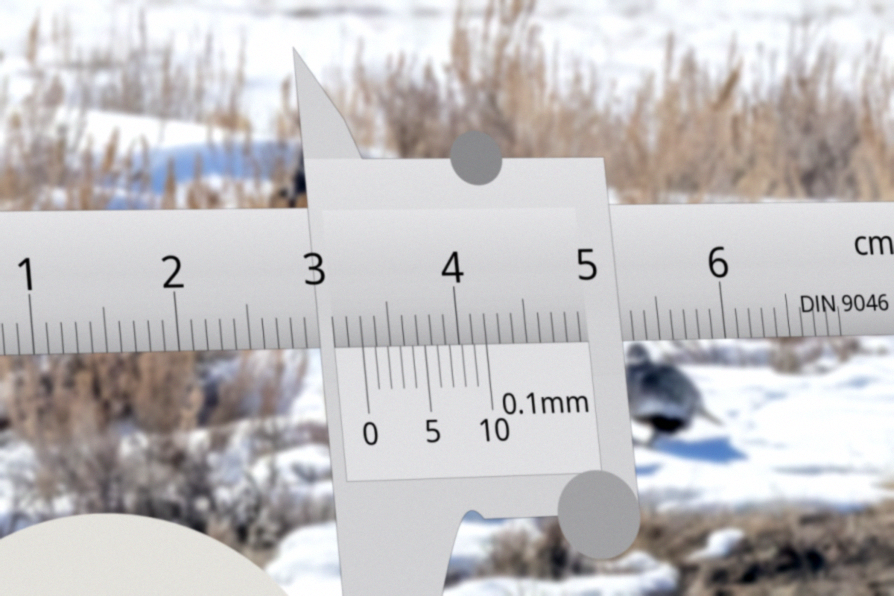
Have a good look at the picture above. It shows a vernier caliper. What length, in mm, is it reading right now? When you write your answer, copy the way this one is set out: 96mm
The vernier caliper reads 33.0mm
